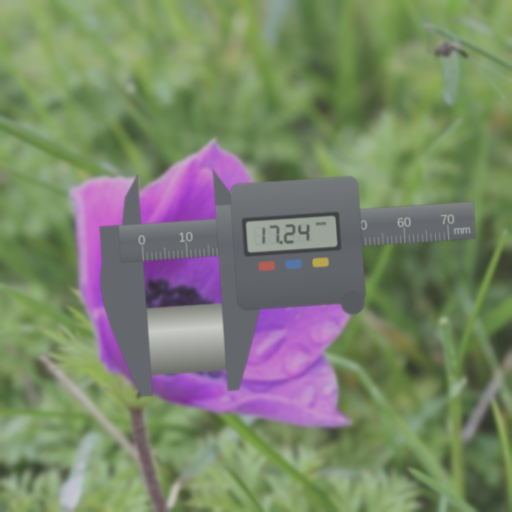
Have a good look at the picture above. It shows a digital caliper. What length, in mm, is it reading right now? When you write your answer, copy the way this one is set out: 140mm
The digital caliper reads 17.24mm
